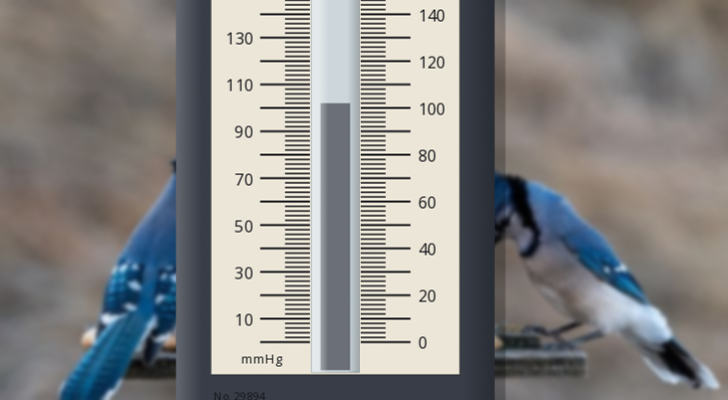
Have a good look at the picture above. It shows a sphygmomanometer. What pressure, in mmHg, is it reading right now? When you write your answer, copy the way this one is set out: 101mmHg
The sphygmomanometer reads 102mmHg
